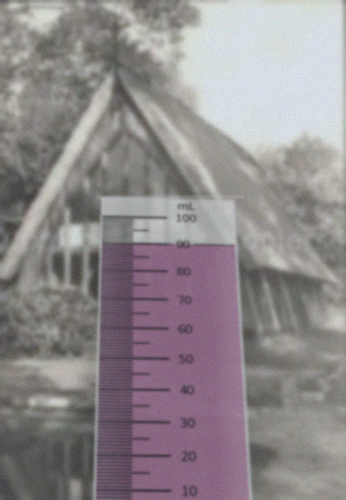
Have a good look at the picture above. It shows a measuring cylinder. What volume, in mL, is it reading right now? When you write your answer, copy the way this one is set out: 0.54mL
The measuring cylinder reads 90mL
